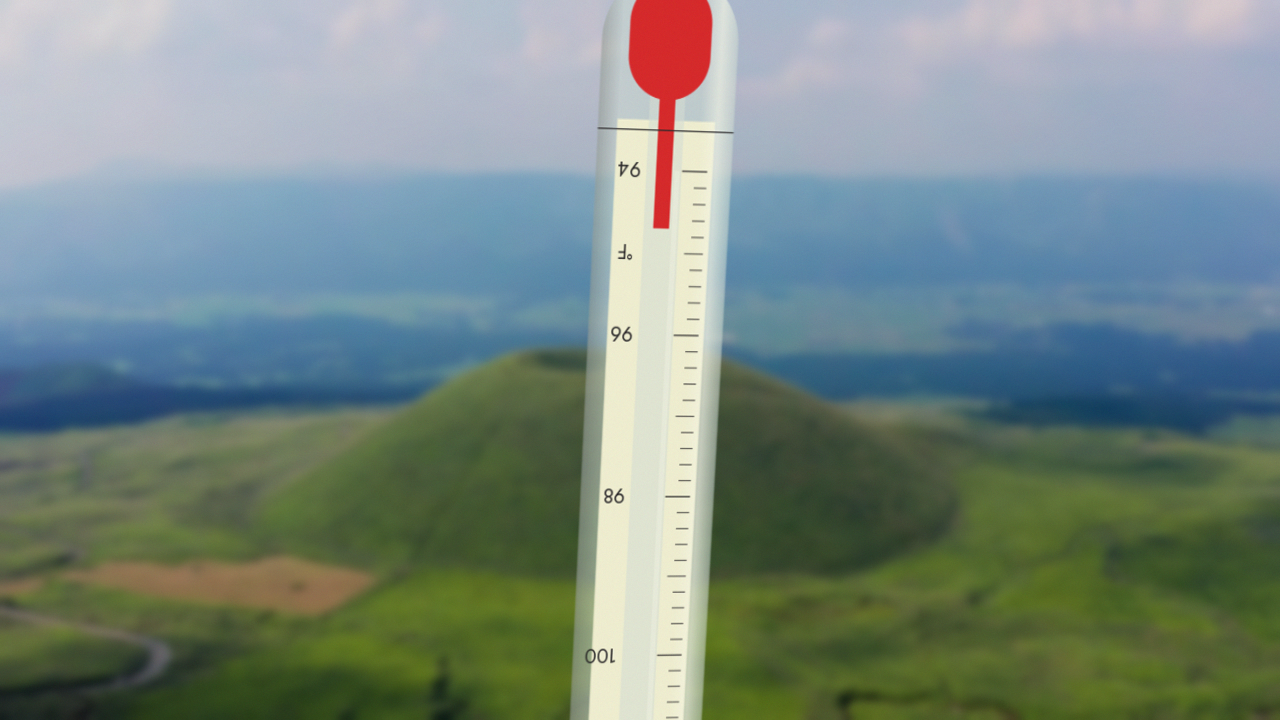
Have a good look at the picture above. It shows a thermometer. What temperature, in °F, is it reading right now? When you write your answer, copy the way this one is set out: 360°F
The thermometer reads 94.7°F
